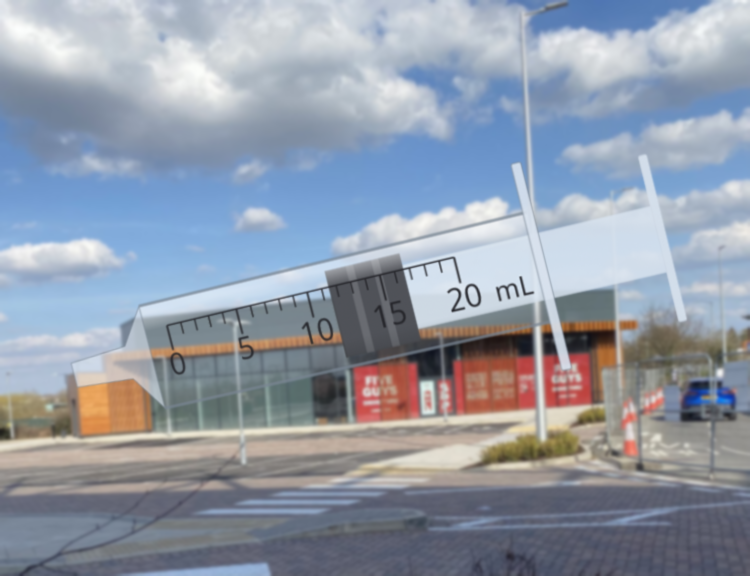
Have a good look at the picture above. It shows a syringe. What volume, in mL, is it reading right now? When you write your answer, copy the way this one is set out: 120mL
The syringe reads 11.5mL
